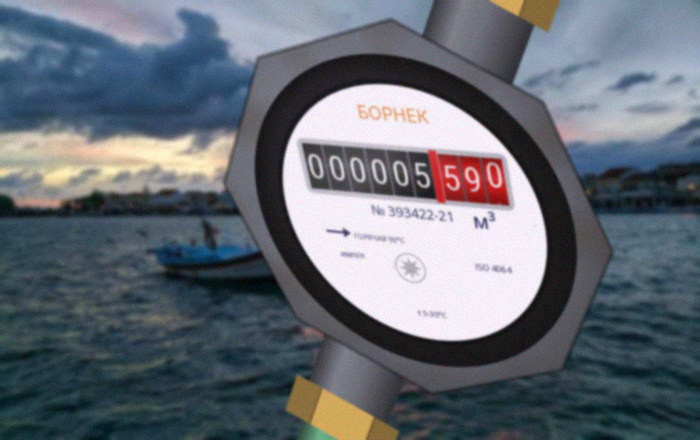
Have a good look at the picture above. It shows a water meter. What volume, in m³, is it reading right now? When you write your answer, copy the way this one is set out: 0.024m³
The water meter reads 5.590m³
